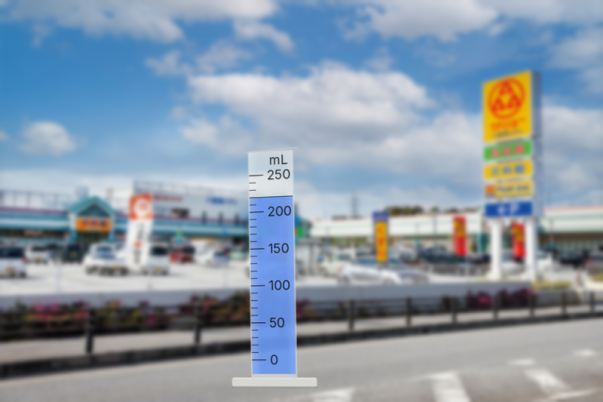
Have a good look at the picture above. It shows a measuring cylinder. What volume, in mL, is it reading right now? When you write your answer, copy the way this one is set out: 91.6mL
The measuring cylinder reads 220mL
